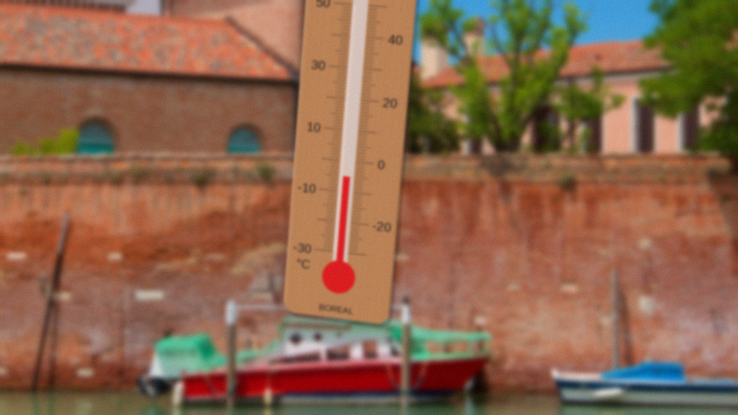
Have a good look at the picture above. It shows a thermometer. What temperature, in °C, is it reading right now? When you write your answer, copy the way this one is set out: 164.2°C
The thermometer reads -5°C
